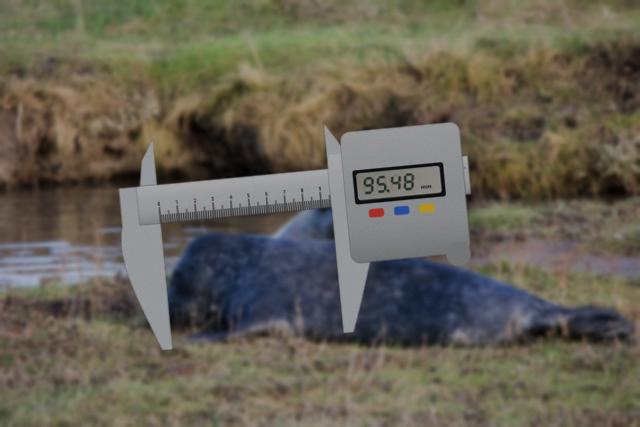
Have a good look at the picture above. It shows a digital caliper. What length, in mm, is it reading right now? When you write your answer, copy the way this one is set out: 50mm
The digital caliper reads 95.48mm
